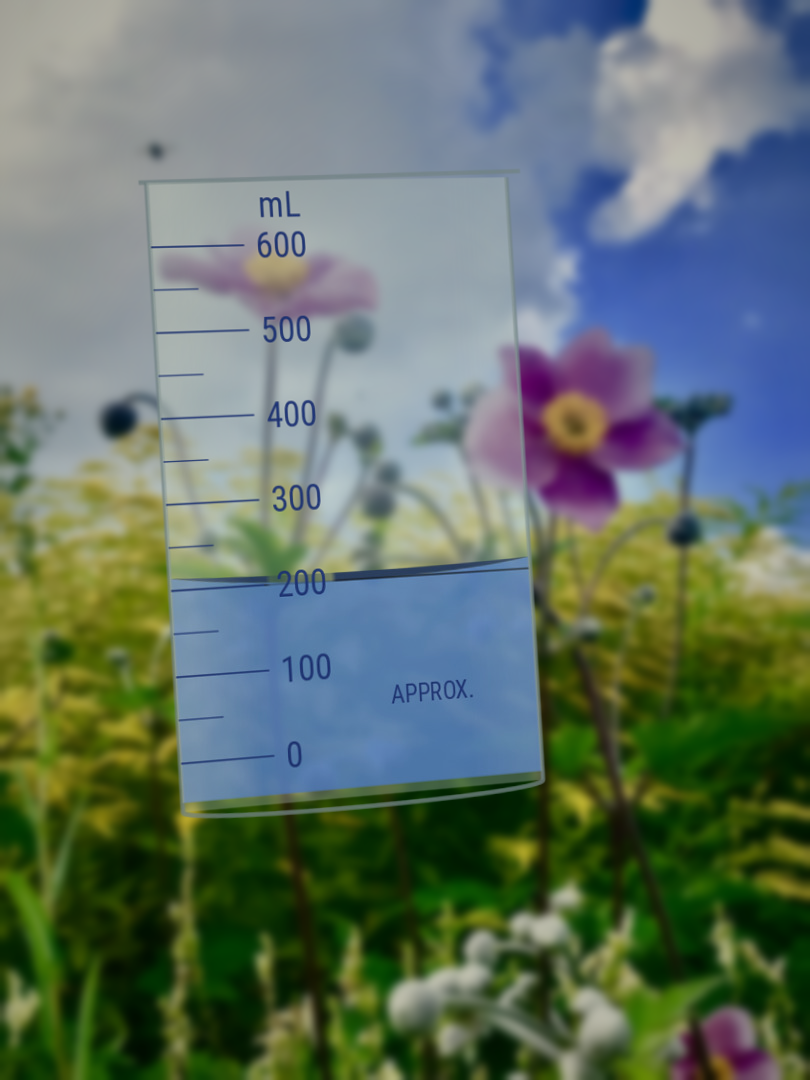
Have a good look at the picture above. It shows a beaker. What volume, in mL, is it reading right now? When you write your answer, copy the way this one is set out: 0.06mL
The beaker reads 200mL
